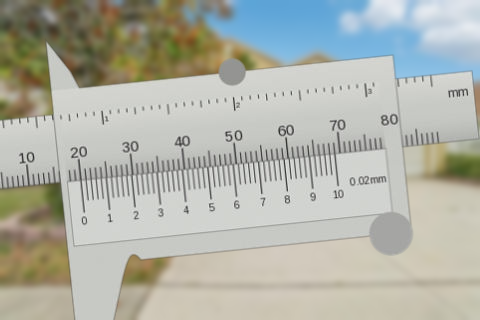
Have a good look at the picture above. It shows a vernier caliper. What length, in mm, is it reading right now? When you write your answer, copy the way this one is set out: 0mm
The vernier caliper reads 20.0mm
